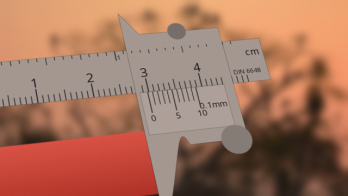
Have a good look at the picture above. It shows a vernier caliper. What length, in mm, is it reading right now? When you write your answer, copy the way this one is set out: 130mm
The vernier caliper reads 29.8mm
